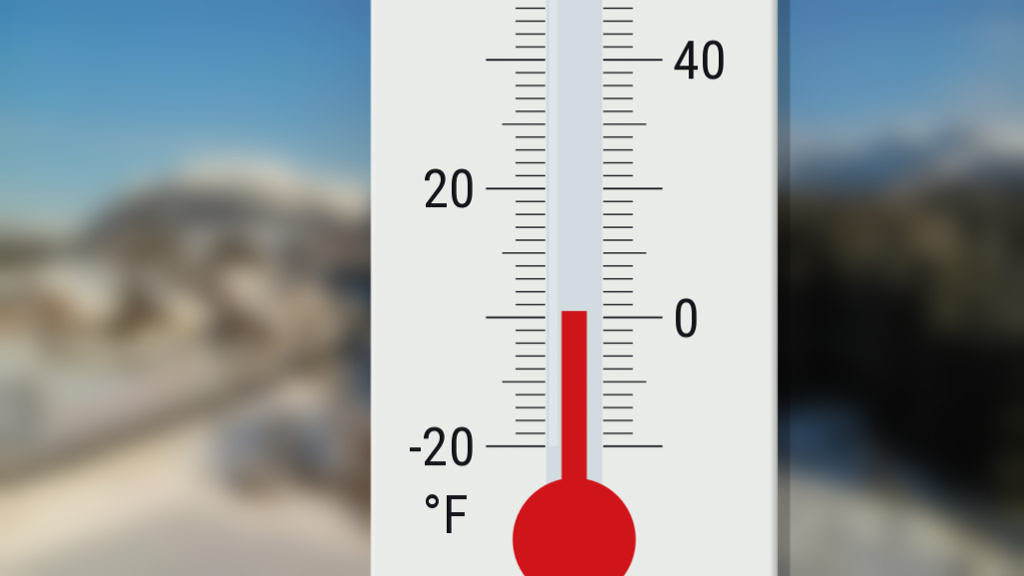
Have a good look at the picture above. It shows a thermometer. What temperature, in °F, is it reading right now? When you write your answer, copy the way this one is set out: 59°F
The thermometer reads 1°F
